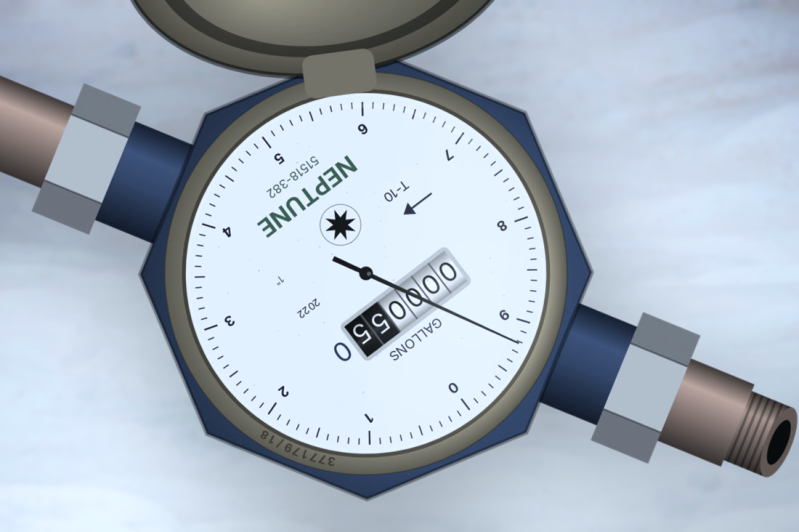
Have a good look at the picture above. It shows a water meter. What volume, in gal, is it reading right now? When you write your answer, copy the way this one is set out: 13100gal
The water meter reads 549.2gal
